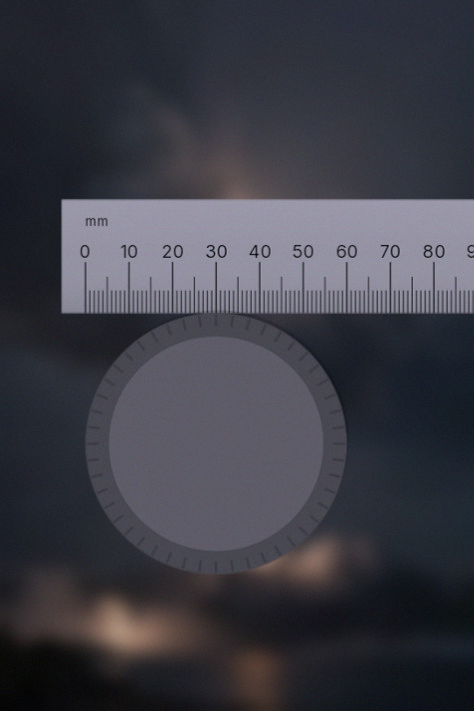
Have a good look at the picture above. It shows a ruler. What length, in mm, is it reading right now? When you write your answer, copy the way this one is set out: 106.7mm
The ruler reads 60mm
